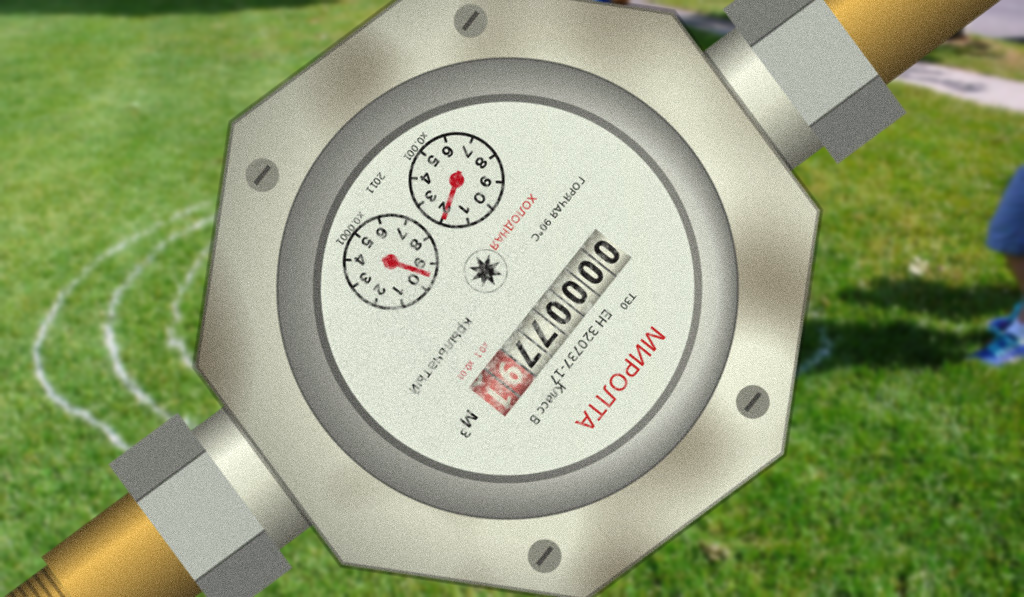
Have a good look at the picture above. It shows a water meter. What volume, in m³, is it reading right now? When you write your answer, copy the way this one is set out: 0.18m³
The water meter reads 77.9119m³
